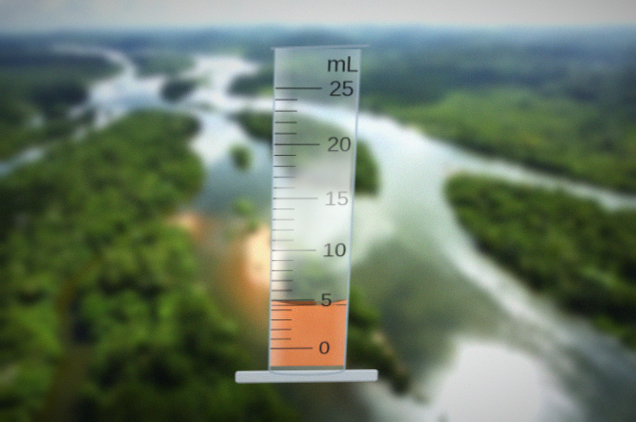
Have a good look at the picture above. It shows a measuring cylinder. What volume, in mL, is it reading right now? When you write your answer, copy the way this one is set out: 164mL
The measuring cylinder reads 4.5mL
